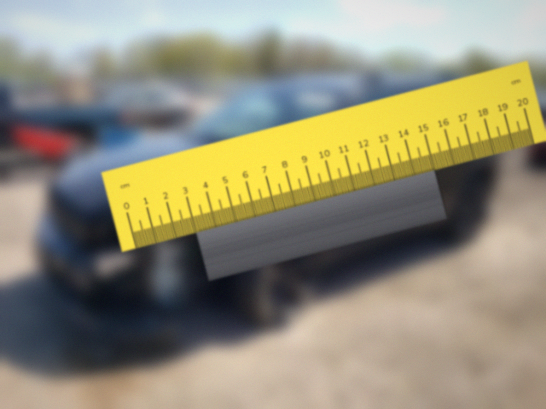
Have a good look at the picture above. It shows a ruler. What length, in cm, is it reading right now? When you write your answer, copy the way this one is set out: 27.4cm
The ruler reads 12cm
